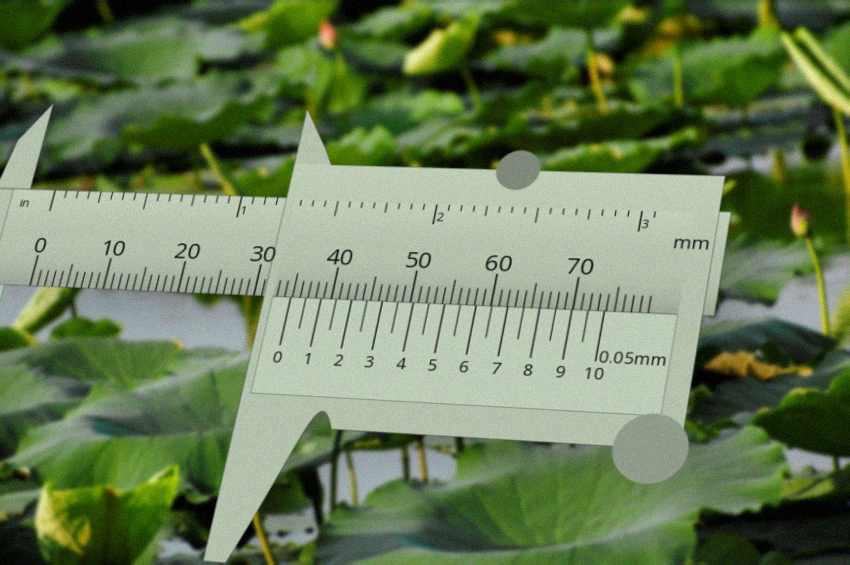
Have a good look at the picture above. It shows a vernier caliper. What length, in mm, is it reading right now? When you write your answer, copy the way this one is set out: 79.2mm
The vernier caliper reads 34.8mm
